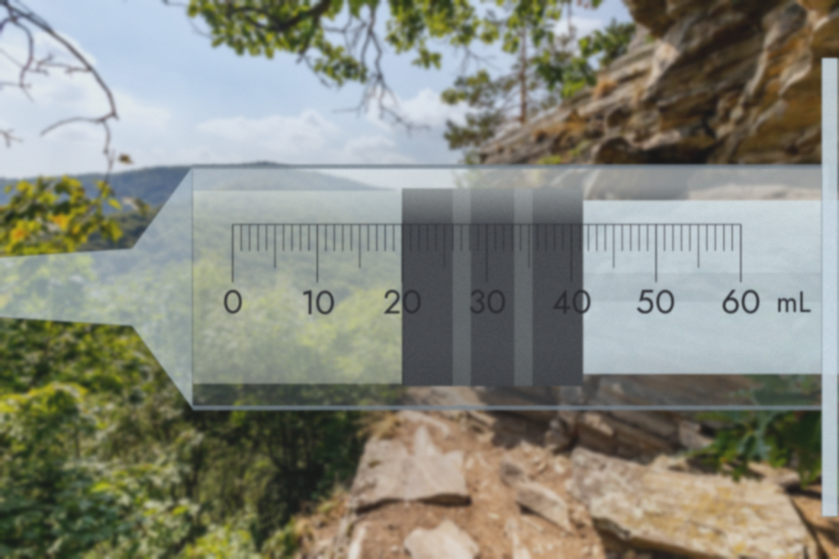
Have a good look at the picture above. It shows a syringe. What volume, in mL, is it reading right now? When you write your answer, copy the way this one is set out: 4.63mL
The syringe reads 20mL
